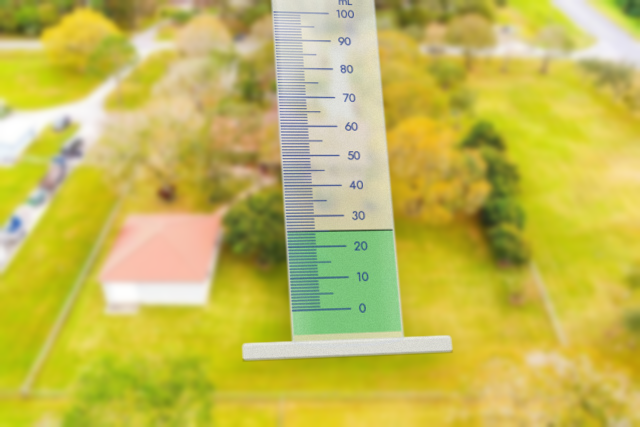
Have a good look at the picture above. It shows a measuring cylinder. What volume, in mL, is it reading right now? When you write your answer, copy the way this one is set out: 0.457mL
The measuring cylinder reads 25mL
